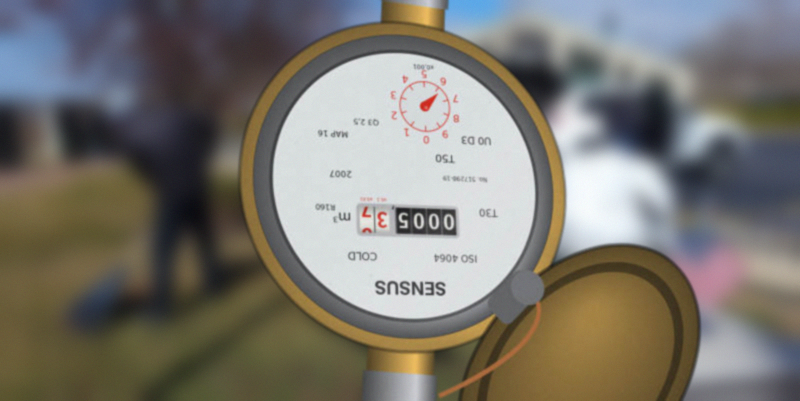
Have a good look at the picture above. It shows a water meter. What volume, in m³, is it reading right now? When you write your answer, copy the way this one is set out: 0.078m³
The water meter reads 5.366m³
